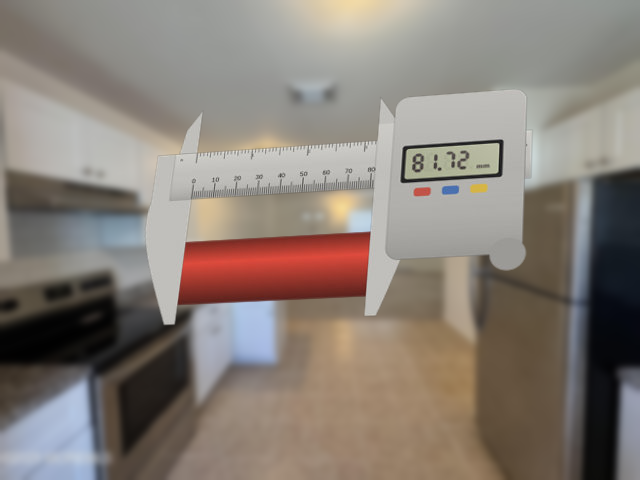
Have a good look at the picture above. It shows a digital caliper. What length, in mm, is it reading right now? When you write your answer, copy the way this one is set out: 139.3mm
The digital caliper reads 81.72mm
